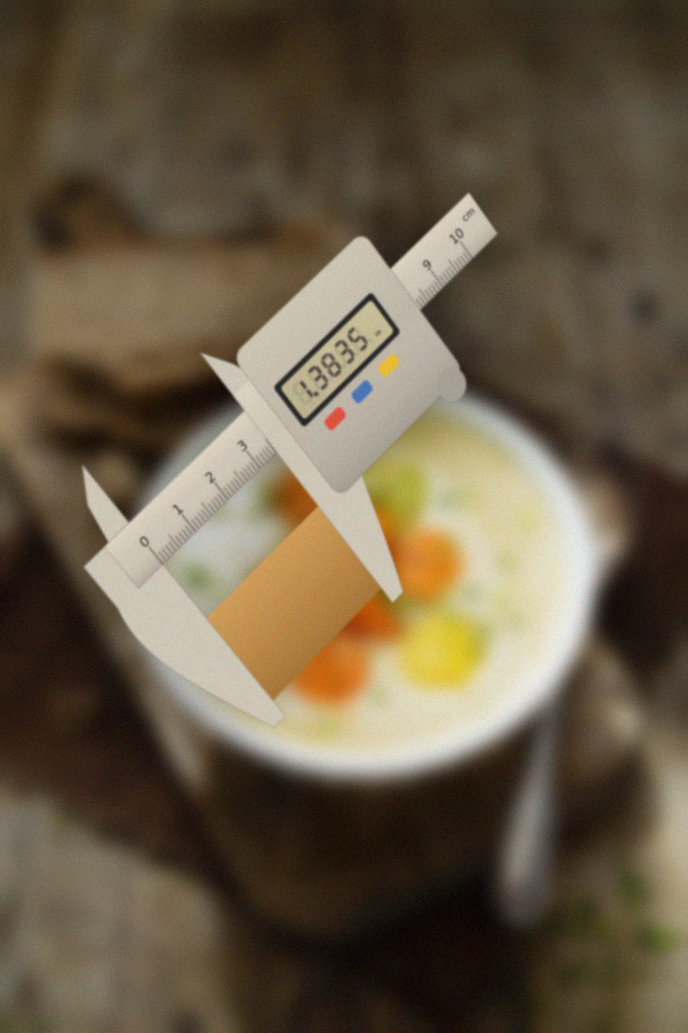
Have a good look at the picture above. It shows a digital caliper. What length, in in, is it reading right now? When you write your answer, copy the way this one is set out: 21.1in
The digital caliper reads 1.3835in
